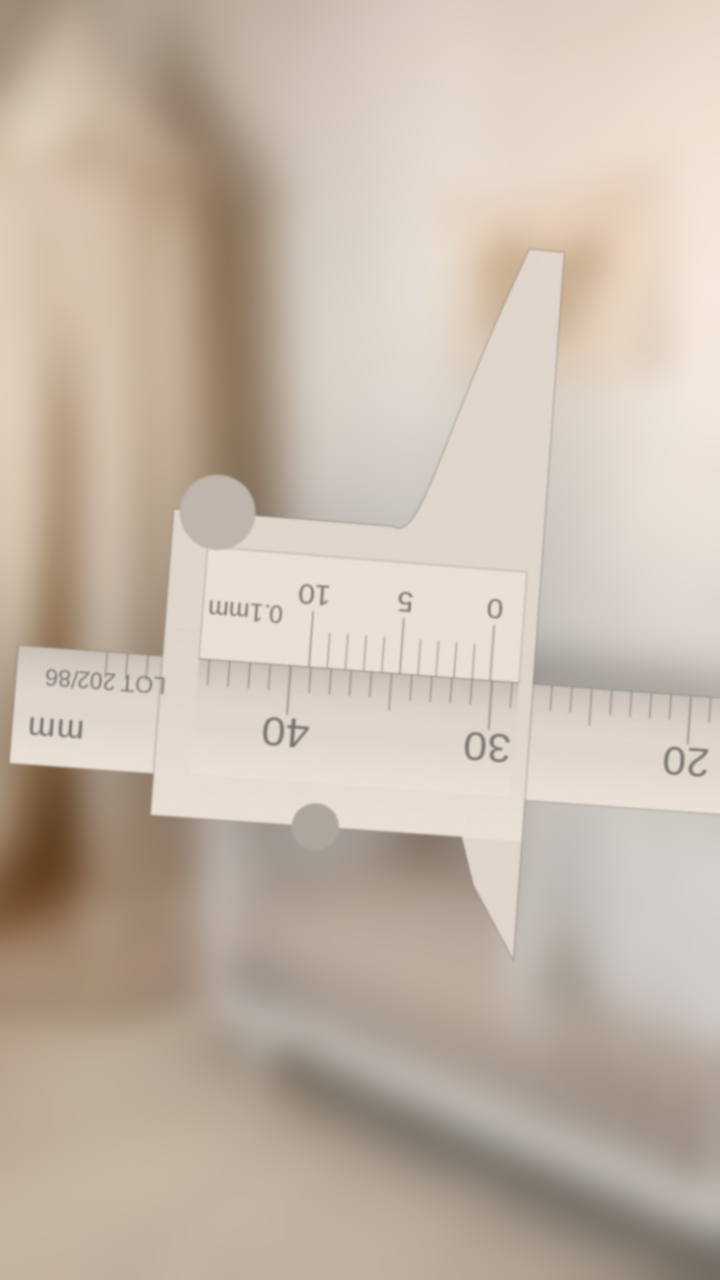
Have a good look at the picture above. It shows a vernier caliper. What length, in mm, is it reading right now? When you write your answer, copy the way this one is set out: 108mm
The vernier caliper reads 30.1mm
